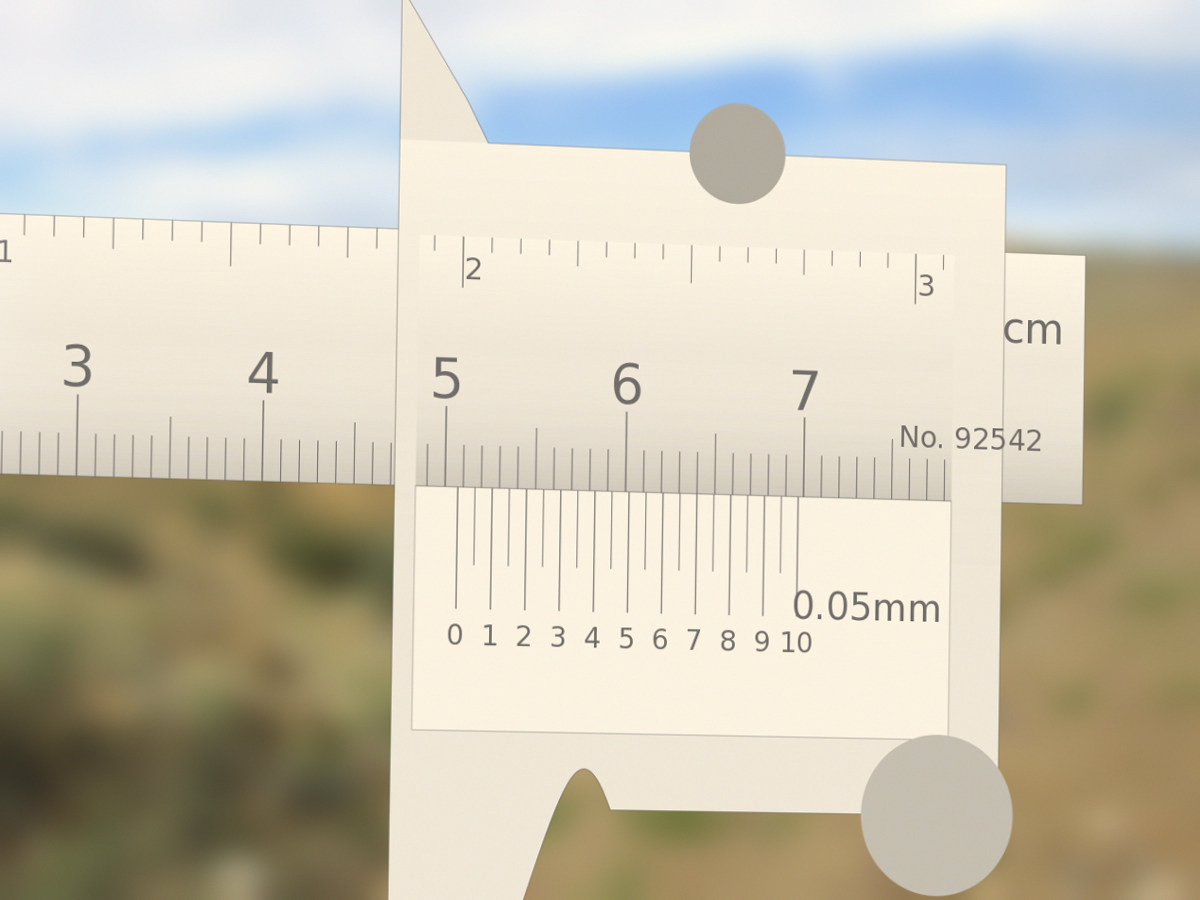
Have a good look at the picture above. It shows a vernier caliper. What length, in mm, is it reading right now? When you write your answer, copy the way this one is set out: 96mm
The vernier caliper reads 50.7mm
